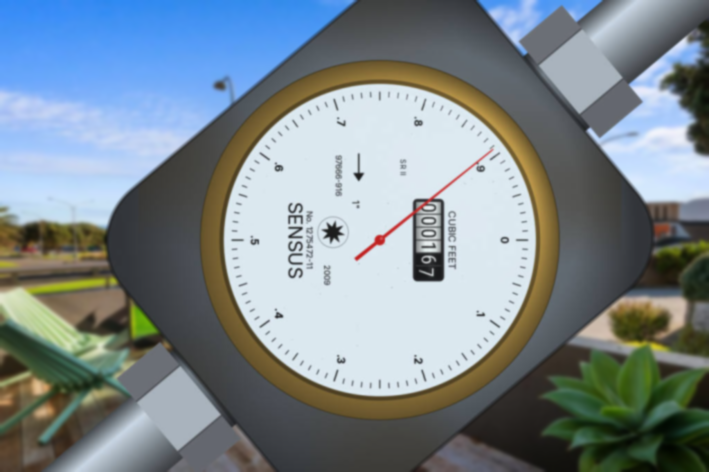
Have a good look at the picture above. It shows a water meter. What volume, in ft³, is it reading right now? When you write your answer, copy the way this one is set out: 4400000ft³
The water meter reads 166.89ft³
